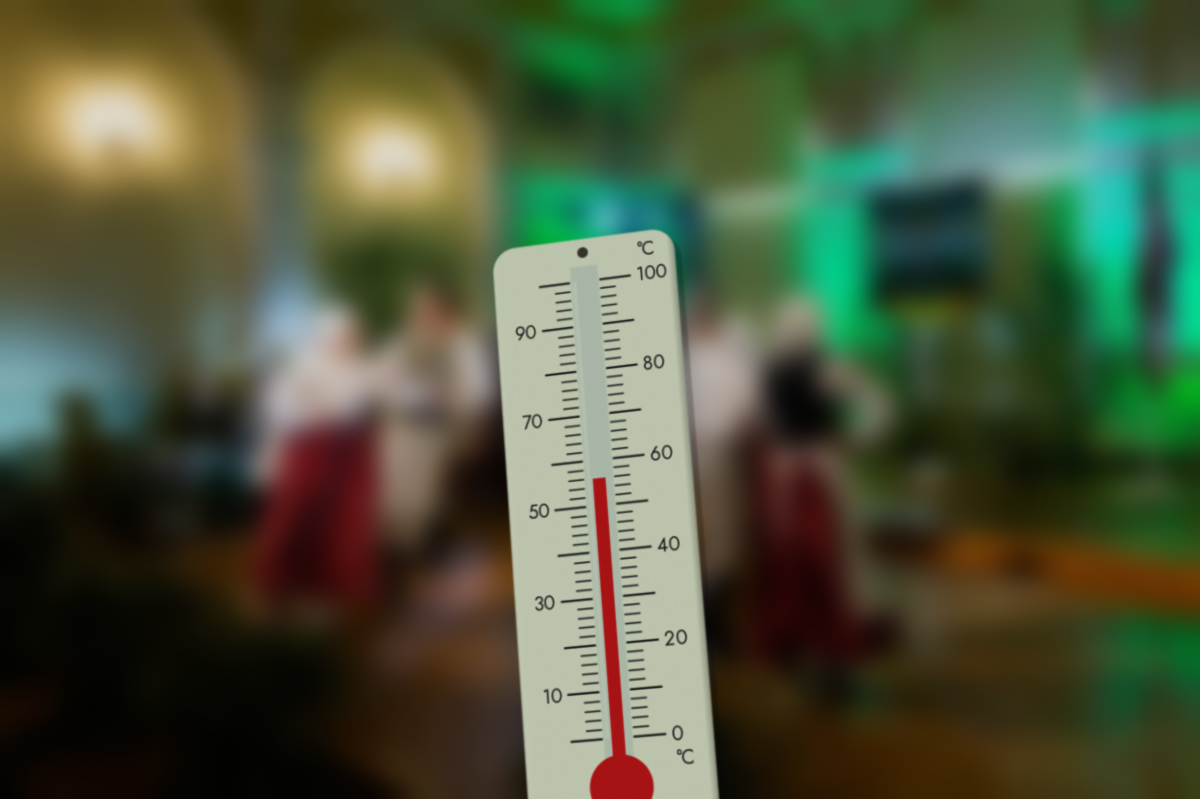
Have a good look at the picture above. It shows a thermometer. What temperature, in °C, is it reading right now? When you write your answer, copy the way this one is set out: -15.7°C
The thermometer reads 56°C
